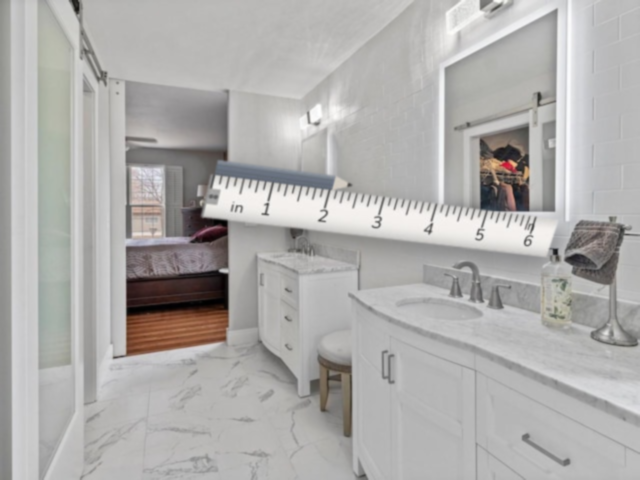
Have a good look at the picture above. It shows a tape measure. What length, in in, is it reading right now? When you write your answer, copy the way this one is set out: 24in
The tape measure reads 2.375in
